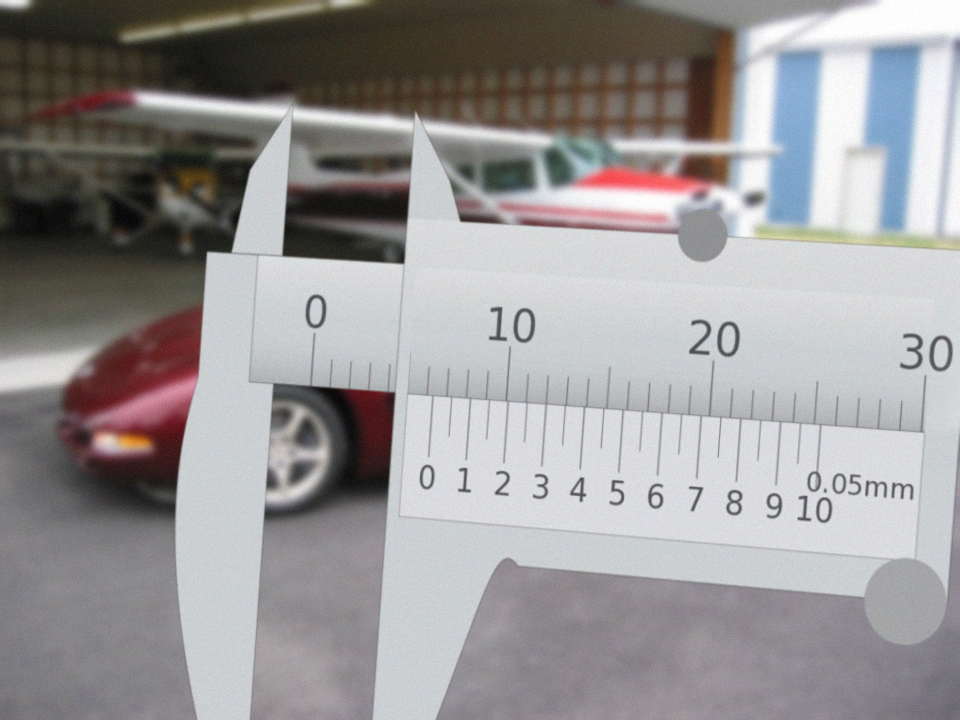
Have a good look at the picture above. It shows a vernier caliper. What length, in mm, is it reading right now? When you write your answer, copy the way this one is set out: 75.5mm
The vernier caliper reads 6.3mm
